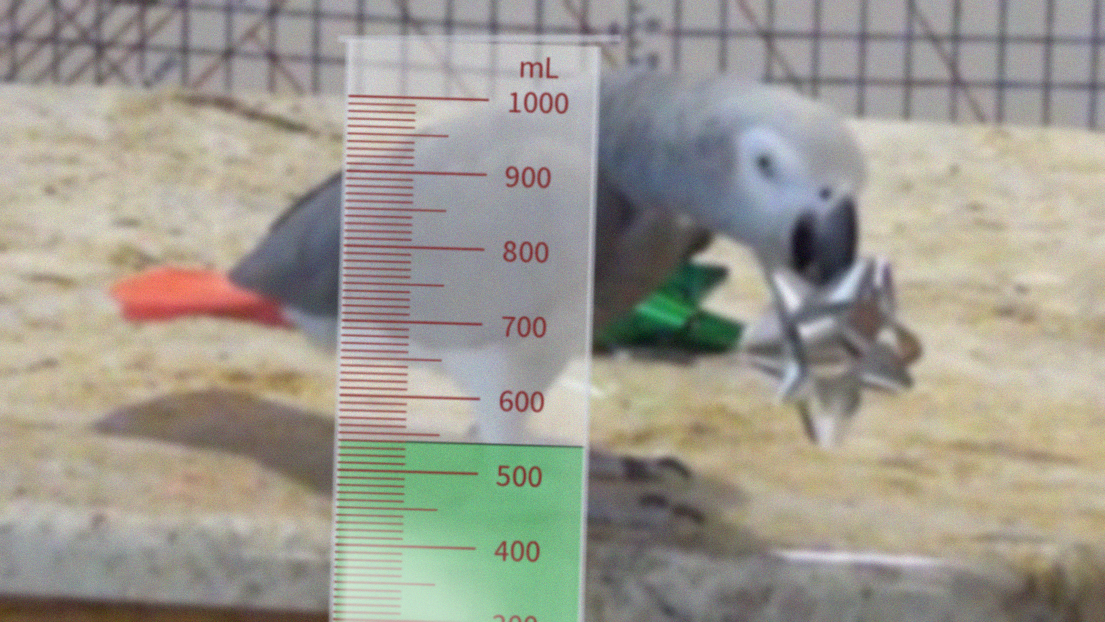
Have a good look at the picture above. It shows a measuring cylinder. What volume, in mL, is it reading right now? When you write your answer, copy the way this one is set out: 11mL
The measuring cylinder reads 540mL
